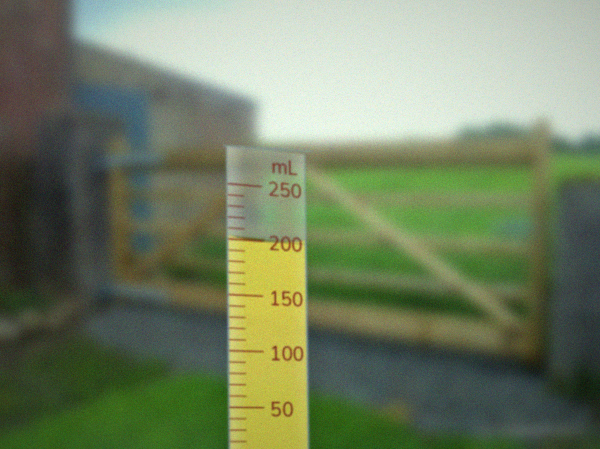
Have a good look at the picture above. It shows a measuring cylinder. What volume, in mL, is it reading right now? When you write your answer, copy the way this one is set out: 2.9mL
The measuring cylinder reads 200mL
